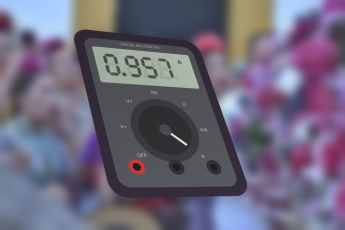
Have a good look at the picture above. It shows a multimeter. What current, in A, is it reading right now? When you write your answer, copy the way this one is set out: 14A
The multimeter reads 0.957A
